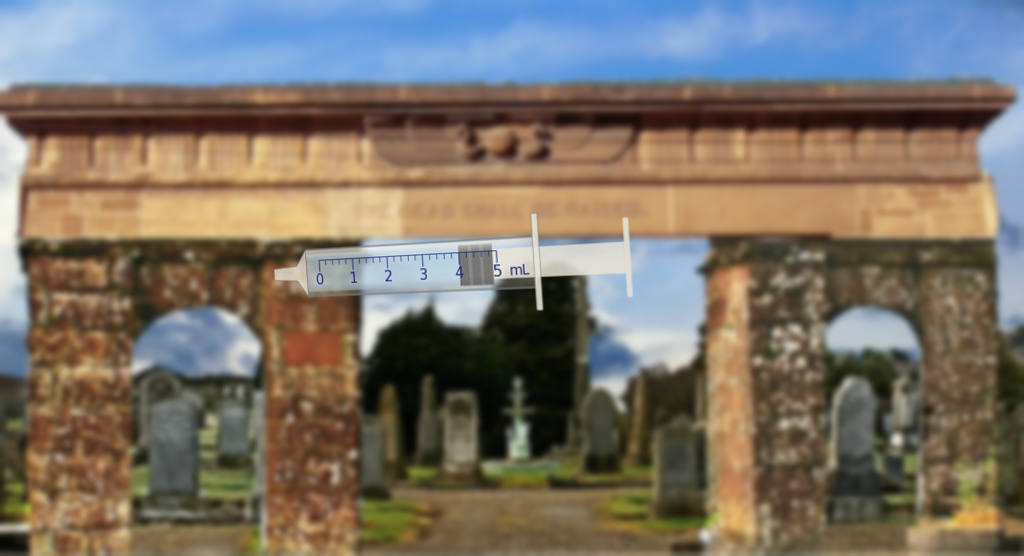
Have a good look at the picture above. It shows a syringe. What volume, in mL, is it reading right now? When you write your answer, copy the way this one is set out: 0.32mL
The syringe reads 4mL
